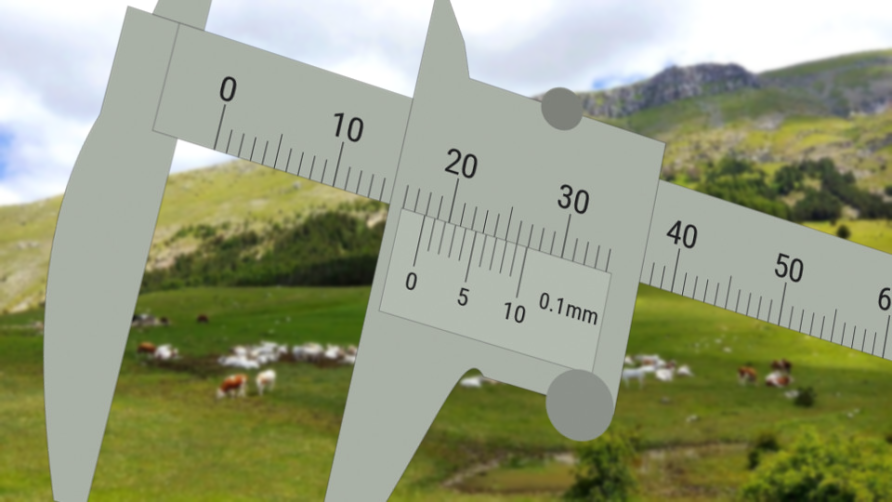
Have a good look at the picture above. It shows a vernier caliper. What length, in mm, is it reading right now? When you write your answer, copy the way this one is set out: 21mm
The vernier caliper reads 17.9mm
